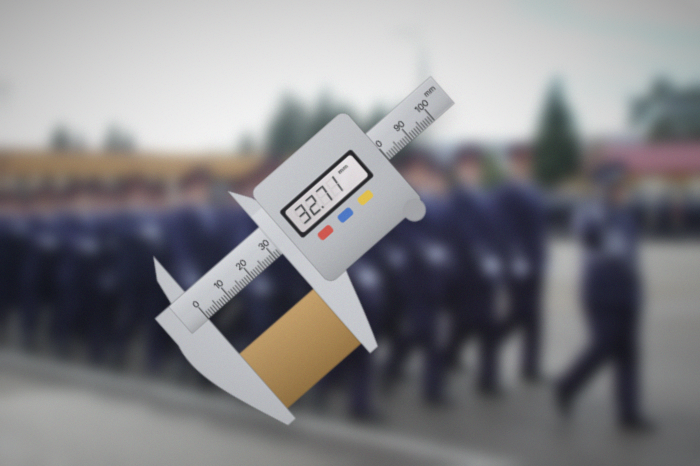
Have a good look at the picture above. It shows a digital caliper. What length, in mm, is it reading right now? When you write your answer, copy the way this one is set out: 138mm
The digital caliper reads 32.71mm
